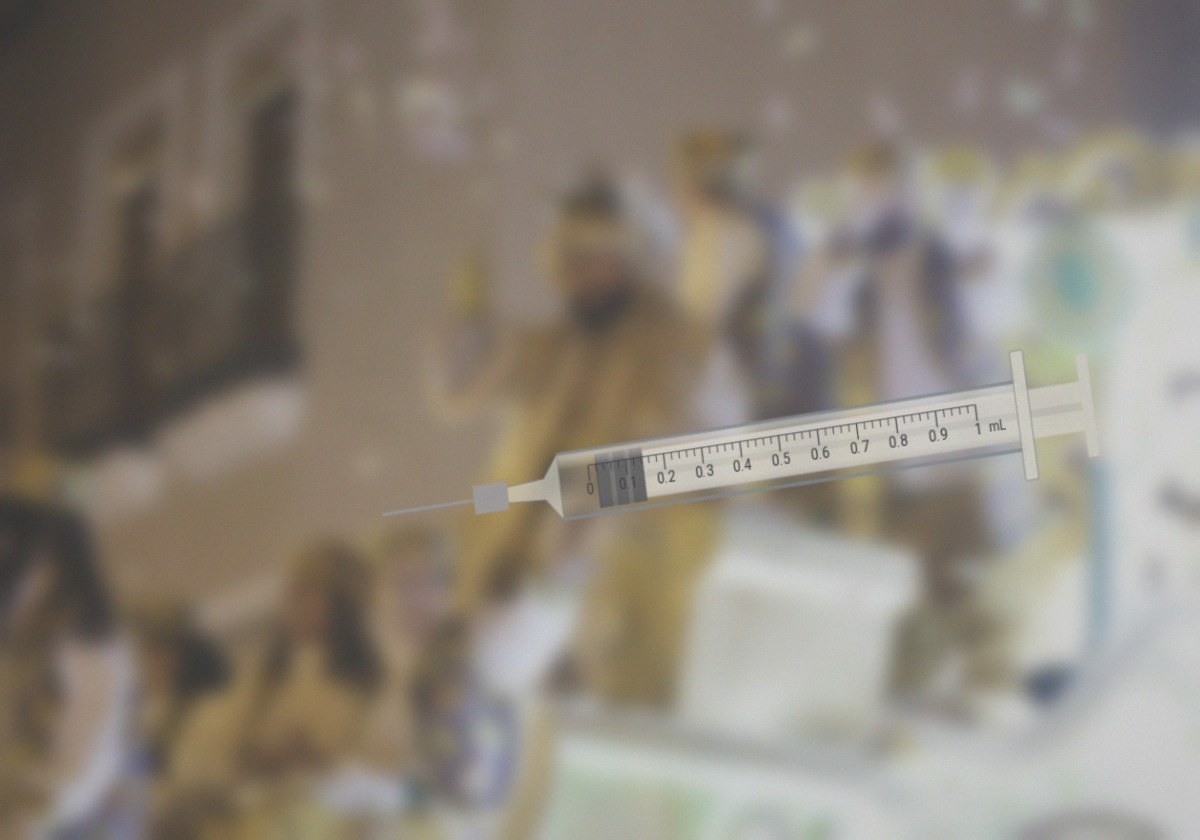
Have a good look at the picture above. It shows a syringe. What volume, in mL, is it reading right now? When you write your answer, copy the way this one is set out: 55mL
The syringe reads 0.02mL
